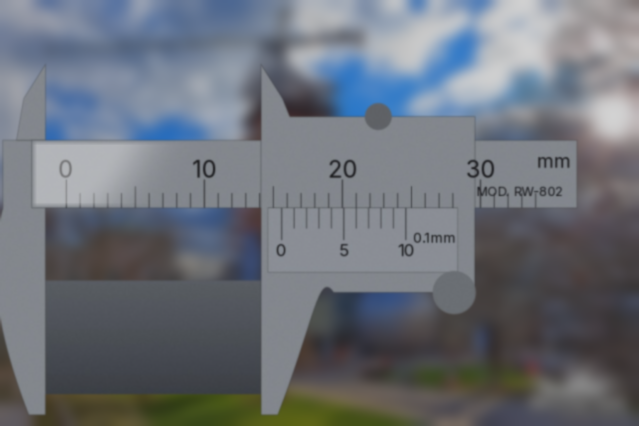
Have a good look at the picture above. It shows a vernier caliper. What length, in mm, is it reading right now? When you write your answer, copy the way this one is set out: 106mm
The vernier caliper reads 15.6mm
